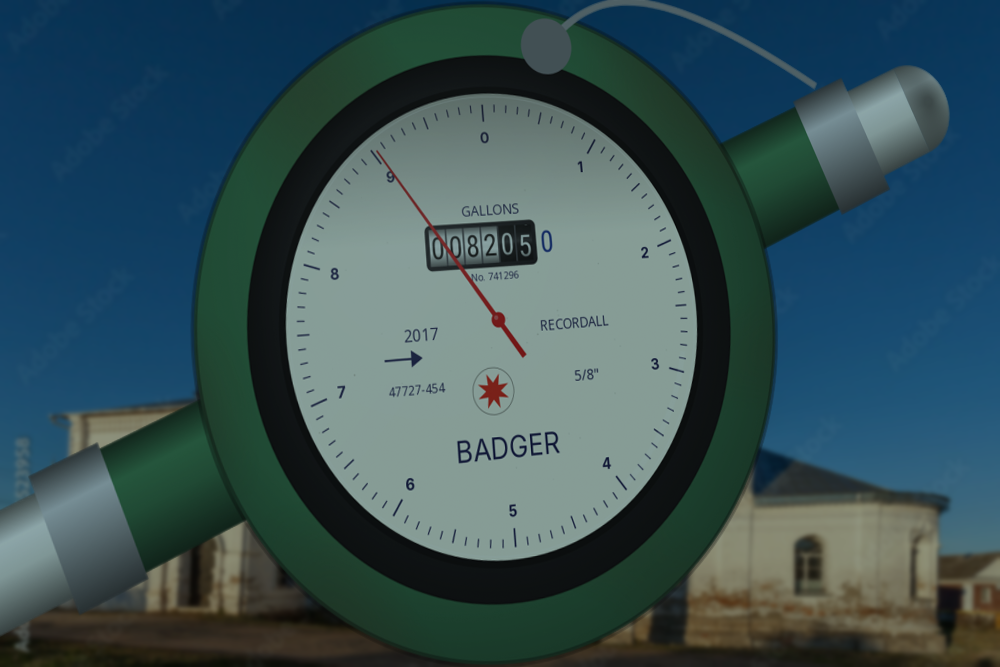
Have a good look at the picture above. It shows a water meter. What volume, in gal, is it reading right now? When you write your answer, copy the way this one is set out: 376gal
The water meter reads 82049.0gal
